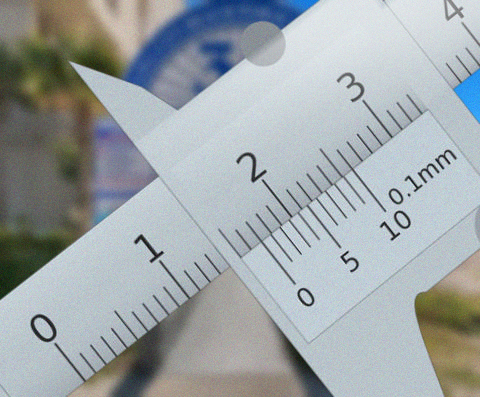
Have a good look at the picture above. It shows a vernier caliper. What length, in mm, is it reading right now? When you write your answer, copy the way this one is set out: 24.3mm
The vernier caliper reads 17.0mm
